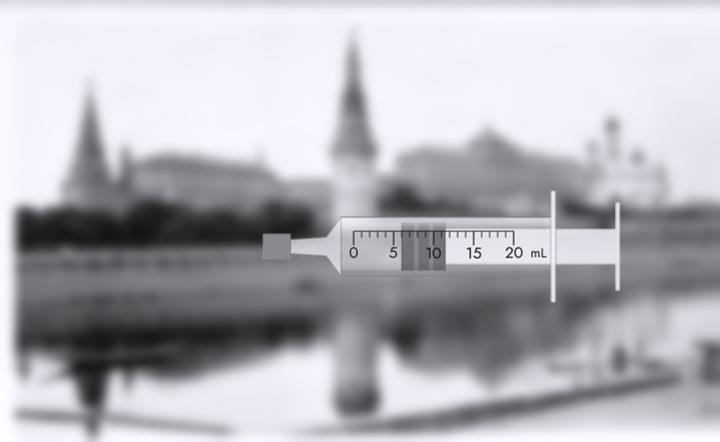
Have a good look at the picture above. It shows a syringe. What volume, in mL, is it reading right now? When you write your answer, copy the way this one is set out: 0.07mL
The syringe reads 6mL
